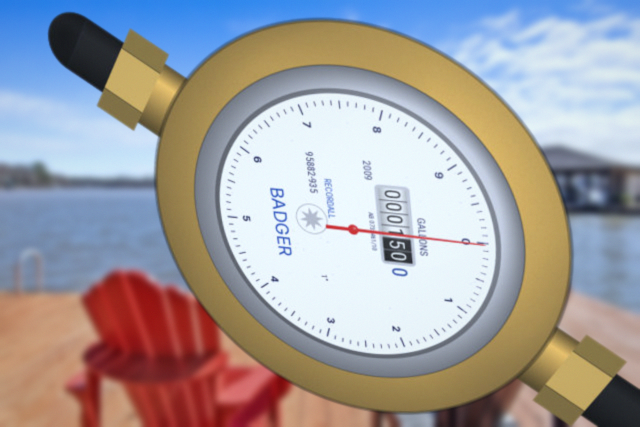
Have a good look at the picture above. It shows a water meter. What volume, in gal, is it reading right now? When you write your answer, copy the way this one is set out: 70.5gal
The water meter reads 1500.0gal
